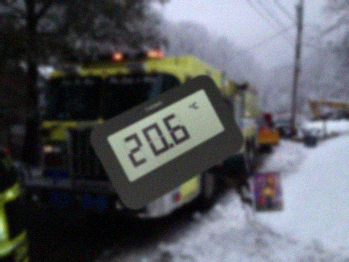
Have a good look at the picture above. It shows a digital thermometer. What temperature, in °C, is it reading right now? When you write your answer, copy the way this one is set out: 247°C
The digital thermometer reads 20.6°C
